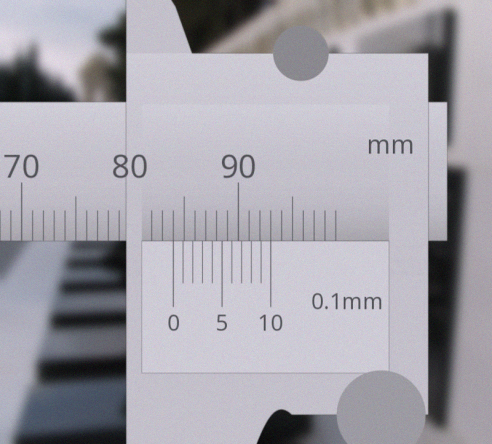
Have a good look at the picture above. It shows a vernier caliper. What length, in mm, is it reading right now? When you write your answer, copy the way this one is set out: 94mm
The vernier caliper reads 84.0mm
